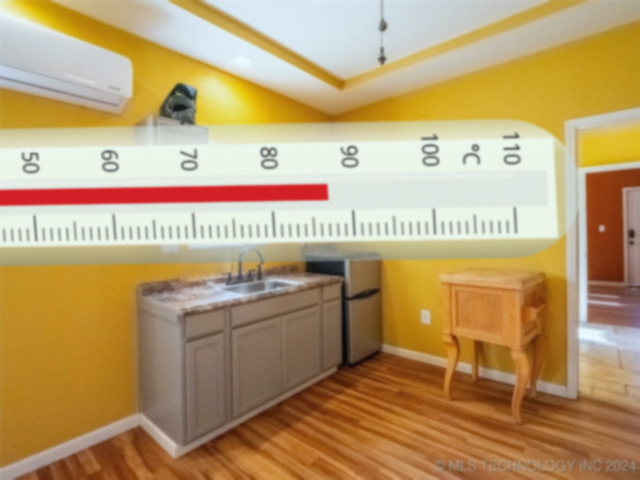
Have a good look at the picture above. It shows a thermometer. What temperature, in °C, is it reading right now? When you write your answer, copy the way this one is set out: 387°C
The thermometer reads 87°C
